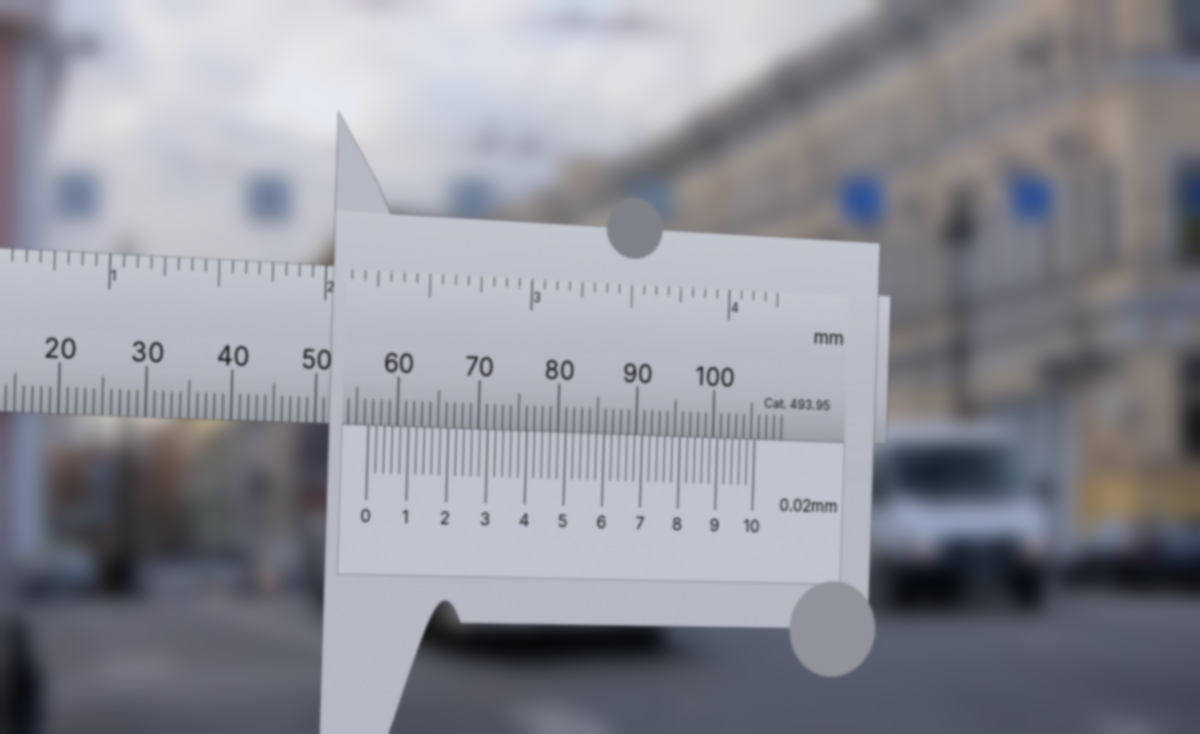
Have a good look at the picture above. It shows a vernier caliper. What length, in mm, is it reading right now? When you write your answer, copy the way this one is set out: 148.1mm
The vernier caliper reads 56.5mm
